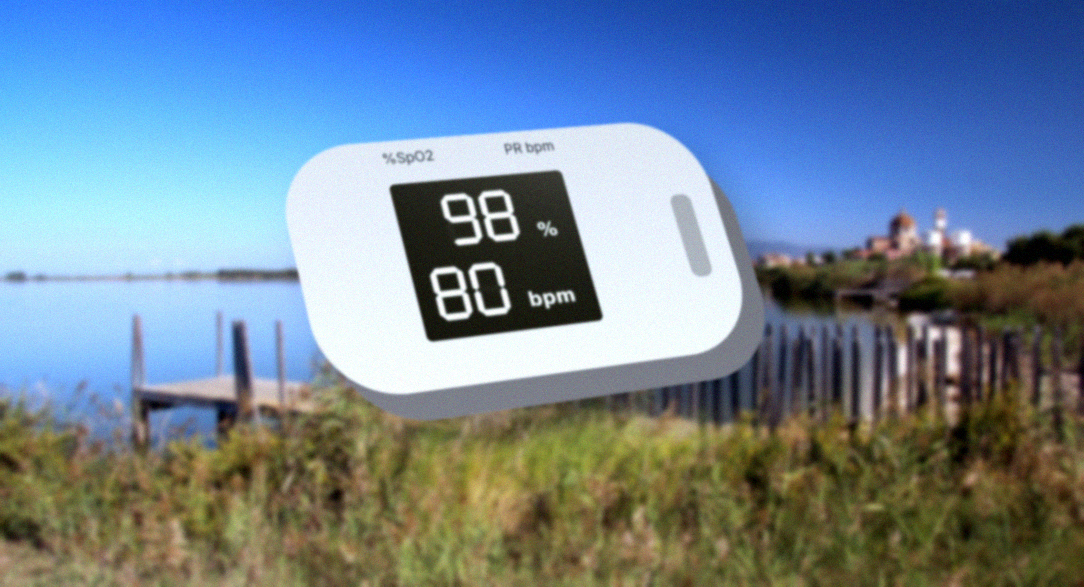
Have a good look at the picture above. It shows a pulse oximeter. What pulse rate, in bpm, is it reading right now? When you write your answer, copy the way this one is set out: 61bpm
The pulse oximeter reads 80bpm
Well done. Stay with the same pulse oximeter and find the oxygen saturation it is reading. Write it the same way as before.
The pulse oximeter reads 98%
